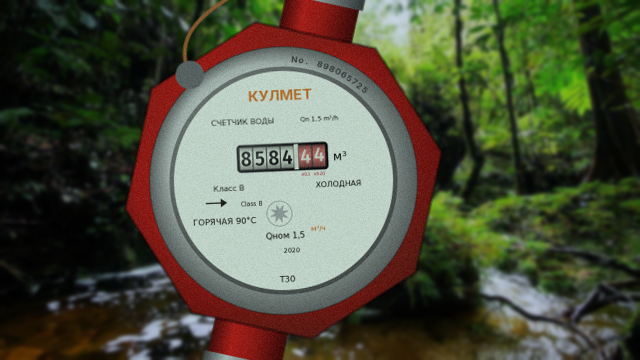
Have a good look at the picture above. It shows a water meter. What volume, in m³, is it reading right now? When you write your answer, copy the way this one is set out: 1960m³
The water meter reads 8584.44m³
